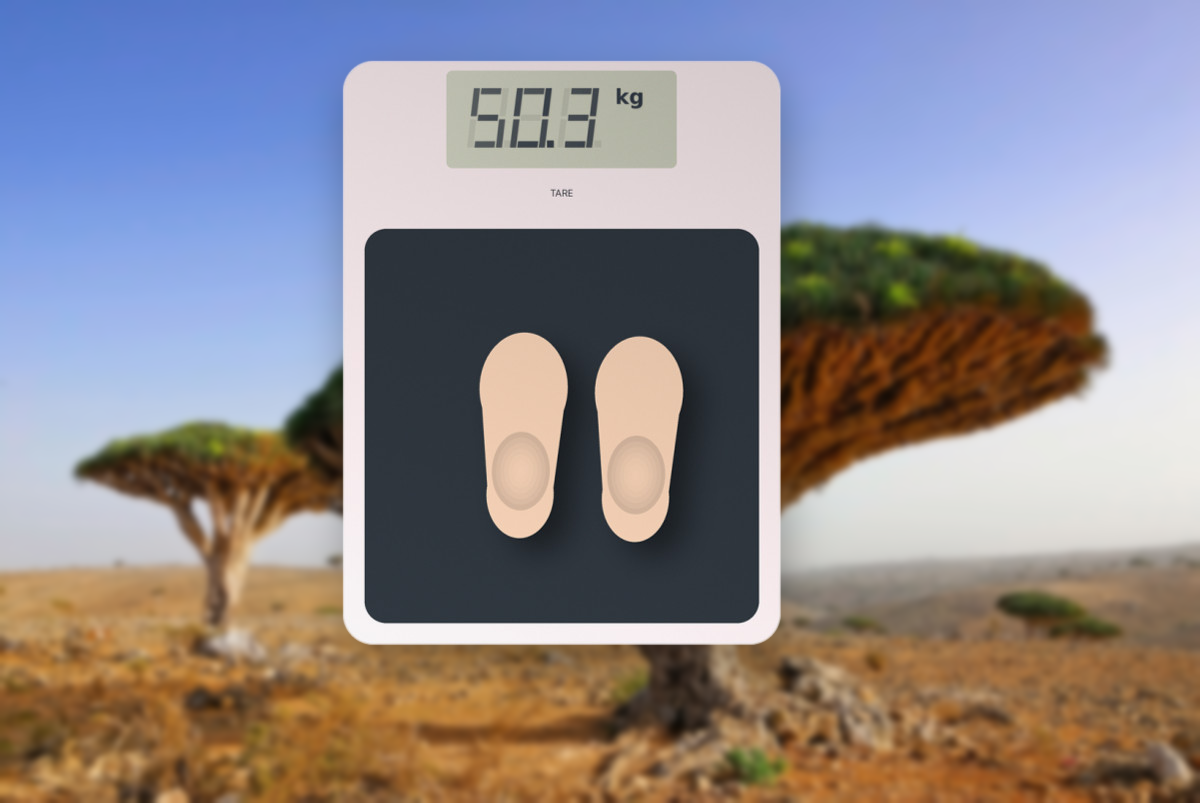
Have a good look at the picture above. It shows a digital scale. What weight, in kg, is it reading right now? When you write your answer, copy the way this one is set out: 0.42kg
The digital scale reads 50.3kg
